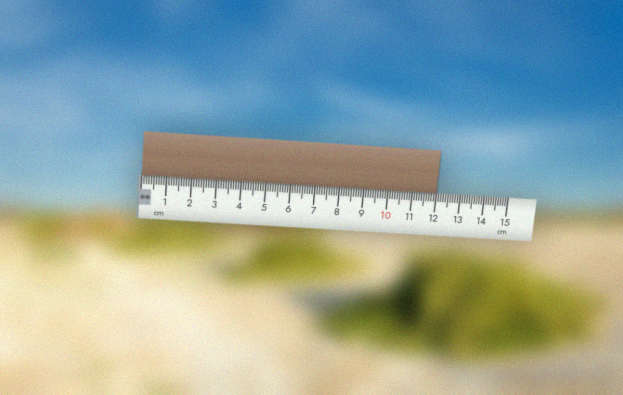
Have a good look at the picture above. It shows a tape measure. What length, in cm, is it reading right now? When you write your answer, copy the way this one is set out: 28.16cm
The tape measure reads 12cm
